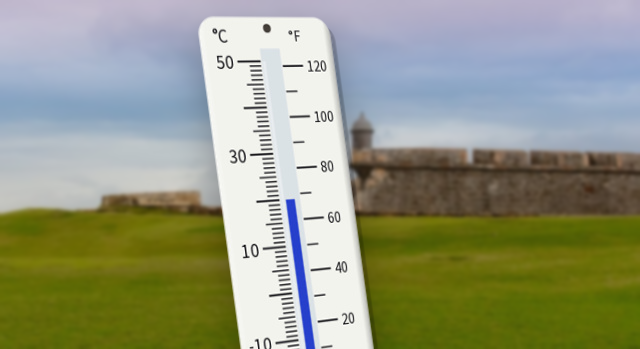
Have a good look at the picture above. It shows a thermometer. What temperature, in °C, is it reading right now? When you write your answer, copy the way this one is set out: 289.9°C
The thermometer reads 20°C
